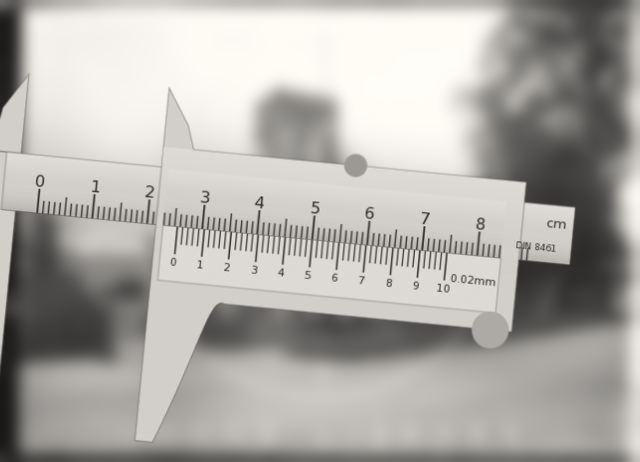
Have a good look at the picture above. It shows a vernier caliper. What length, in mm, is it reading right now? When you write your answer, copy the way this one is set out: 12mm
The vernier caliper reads 25.5mm
